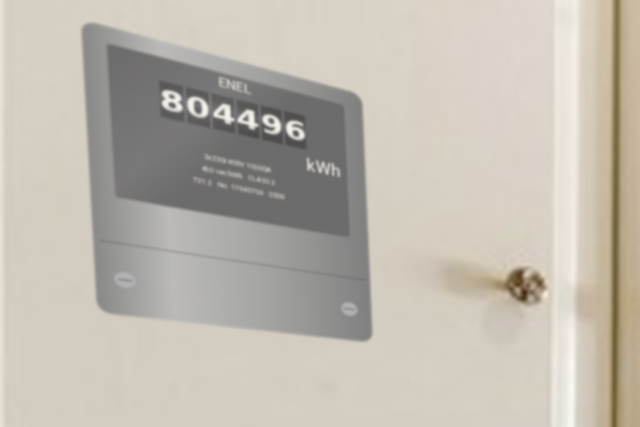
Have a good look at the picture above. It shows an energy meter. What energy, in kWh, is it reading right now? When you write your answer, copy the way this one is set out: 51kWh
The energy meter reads 804496kWh
